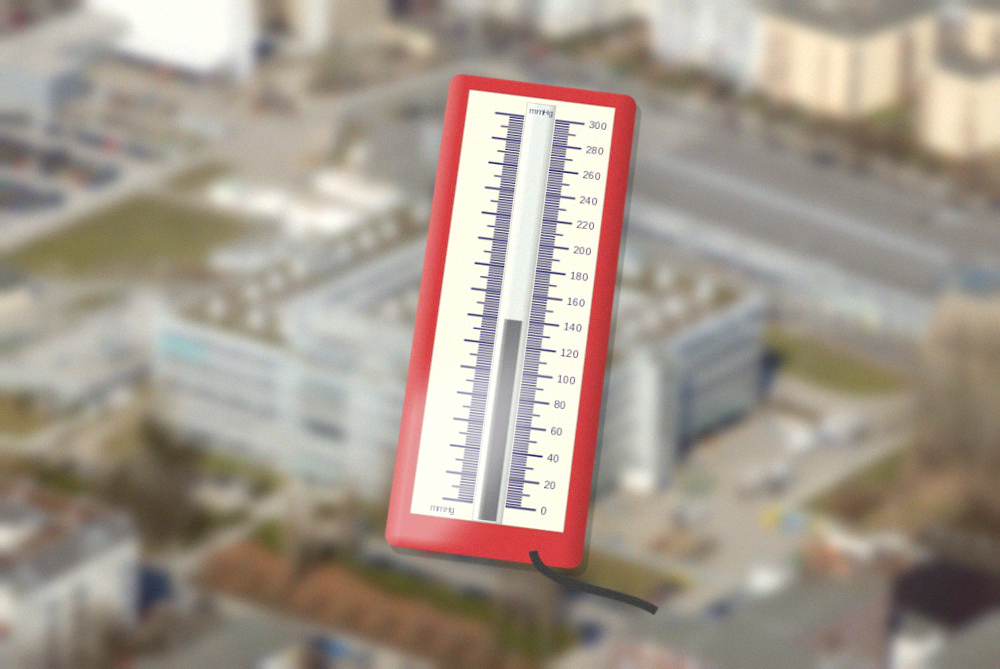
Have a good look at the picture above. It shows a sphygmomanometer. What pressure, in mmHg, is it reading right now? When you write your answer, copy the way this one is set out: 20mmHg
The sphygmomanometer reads 140mmHg
